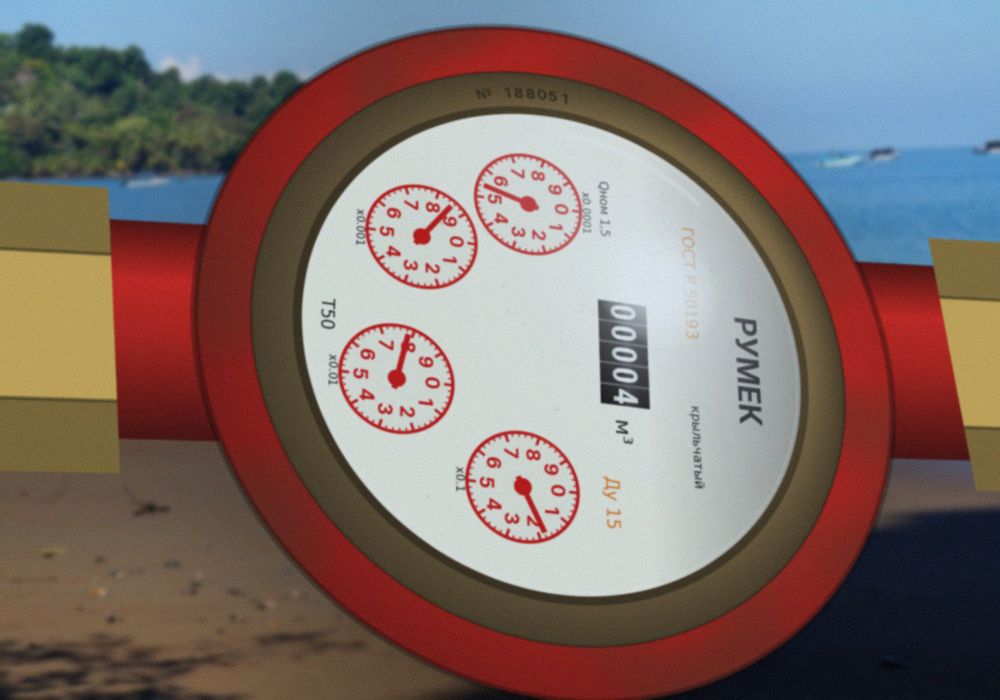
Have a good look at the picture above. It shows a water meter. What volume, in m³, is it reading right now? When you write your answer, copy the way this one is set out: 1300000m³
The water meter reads 4.1785m³
